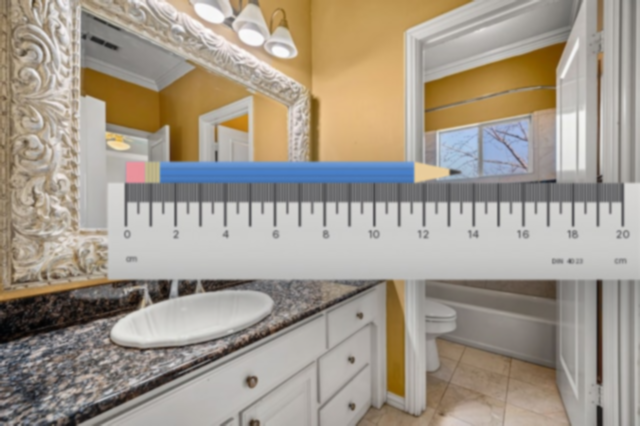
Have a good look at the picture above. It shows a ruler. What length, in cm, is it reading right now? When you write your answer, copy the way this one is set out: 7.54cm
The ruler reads 13.5cm
